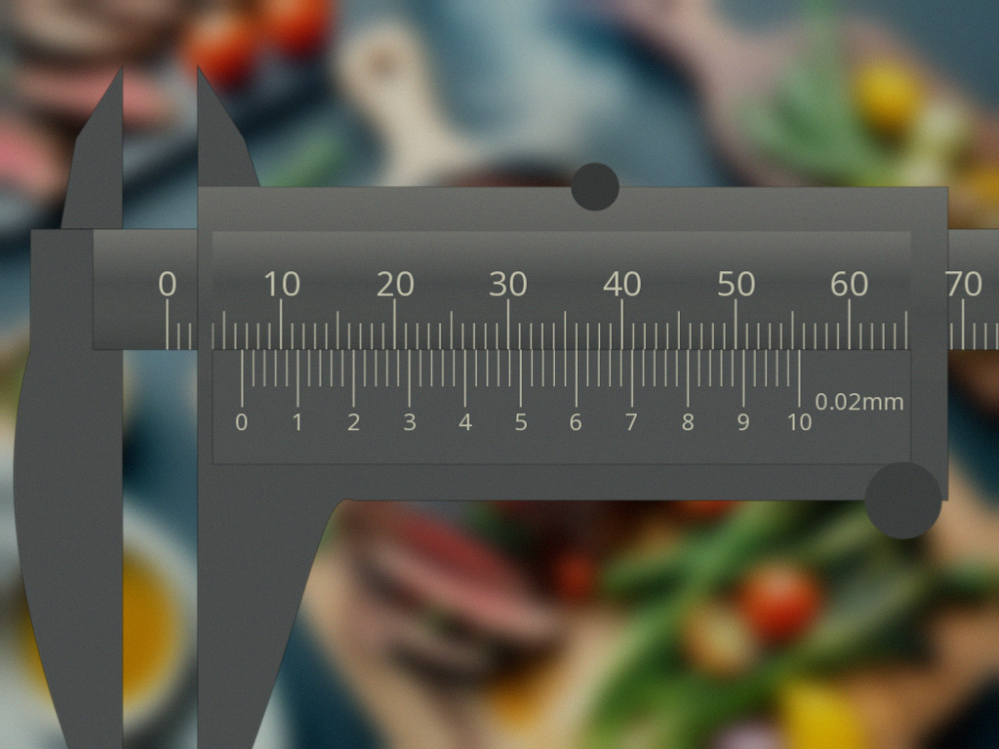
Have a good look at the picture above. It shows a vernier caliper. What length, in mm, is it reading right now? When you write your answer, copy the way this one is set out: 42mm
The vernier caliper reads 6.6mm
